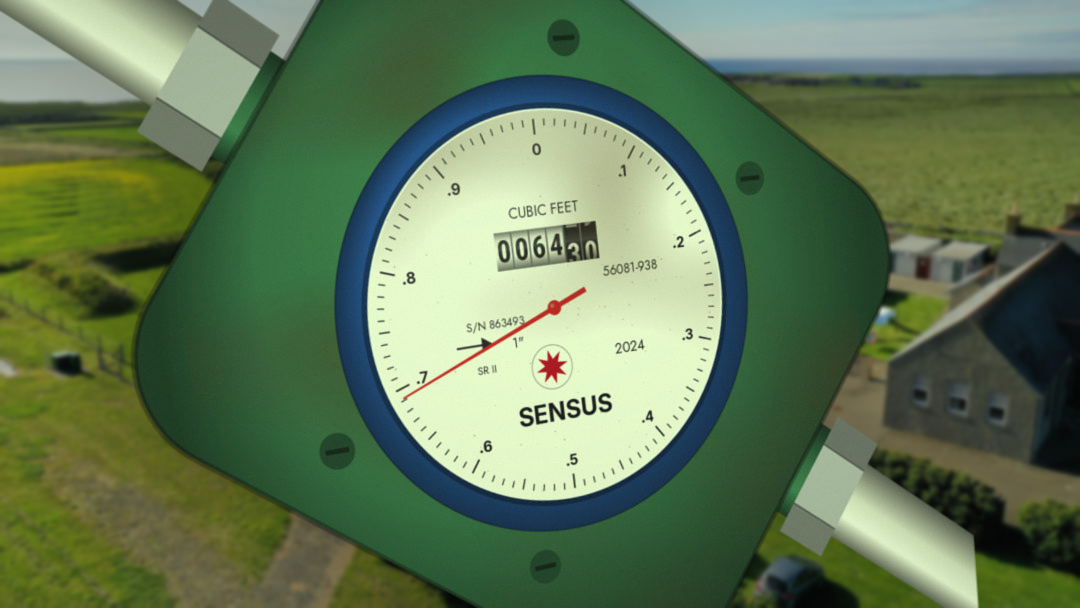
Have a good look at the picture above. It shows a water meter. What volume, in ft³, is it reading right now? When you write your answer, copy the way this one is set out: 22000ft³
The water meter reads 6429.69ft³
